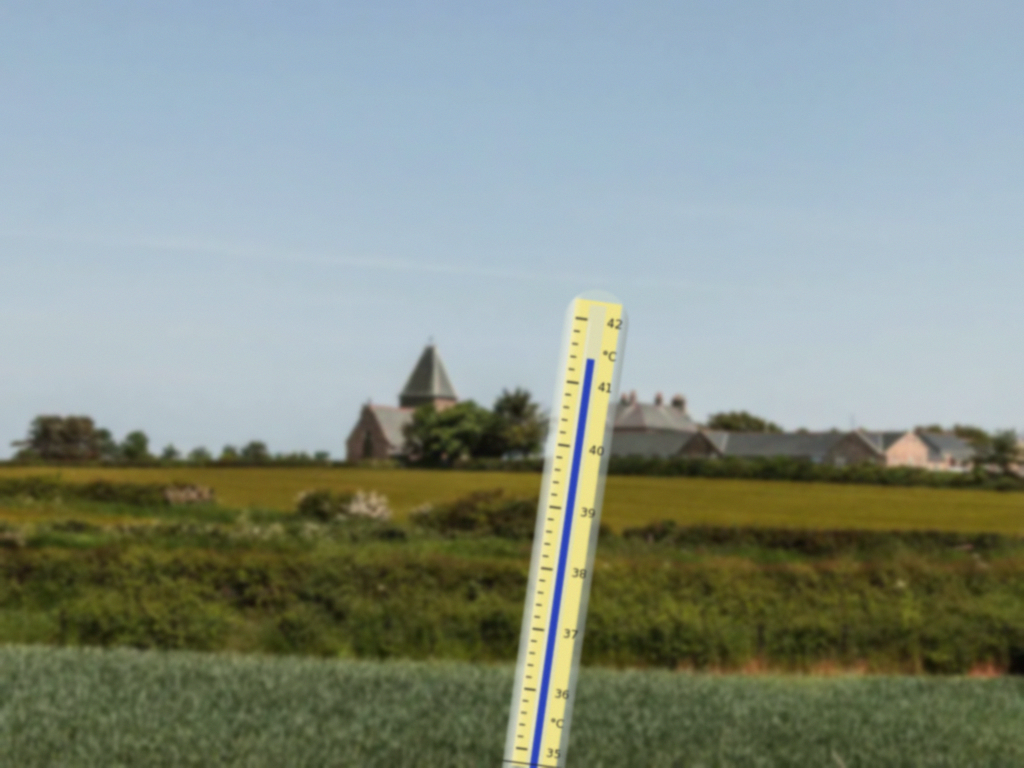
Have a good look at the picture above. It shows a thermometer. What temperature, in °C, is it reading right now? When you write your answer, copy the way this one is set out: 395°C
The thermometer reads 41.4°C
